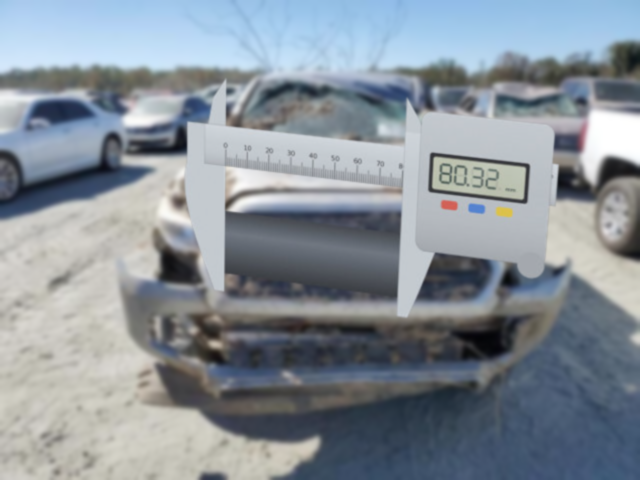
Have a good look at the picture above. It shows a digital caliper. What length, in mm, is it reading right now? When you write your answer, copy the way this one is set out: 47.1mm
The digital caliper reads 80.32mm
